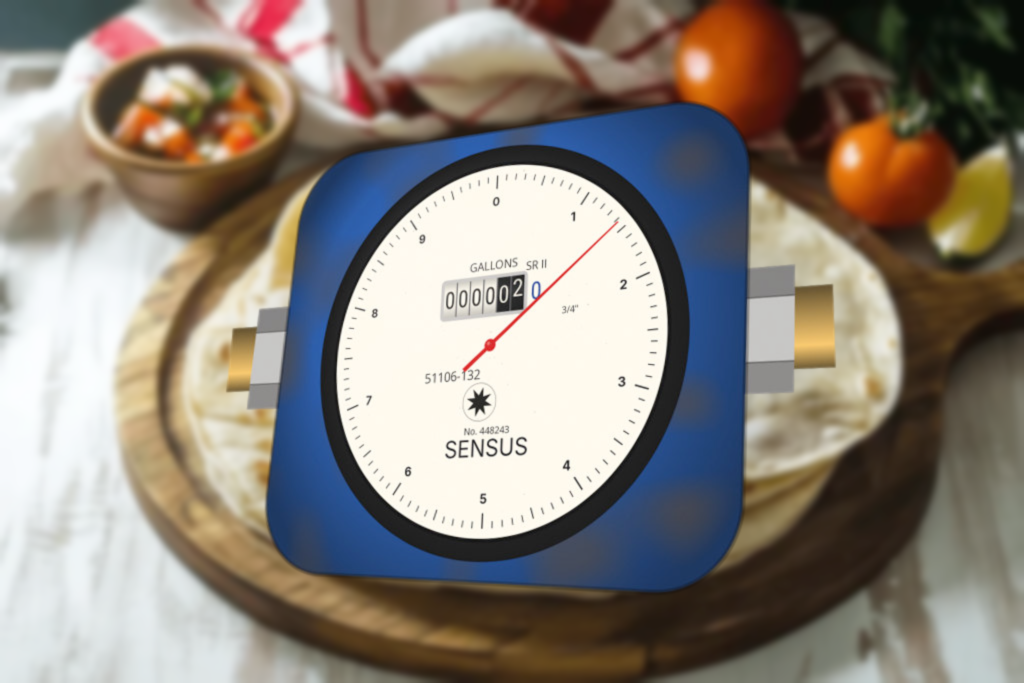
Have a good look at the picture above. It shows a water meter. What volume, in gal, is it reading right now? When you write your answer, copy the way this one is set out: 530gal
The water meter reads 21.4gal
